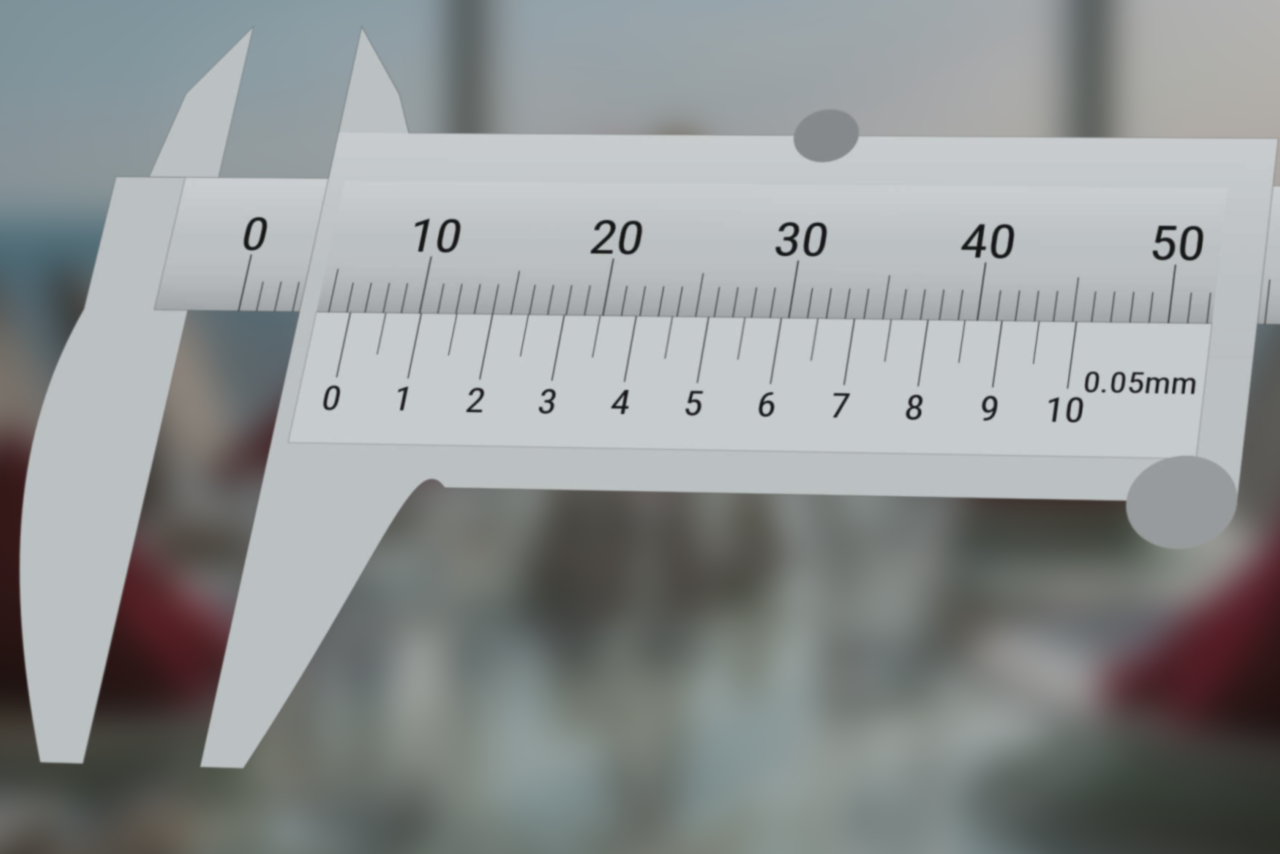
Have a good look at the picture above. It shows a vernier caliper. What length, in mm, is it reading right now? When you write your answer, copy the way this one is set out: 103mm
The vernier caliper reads 6.2mm
